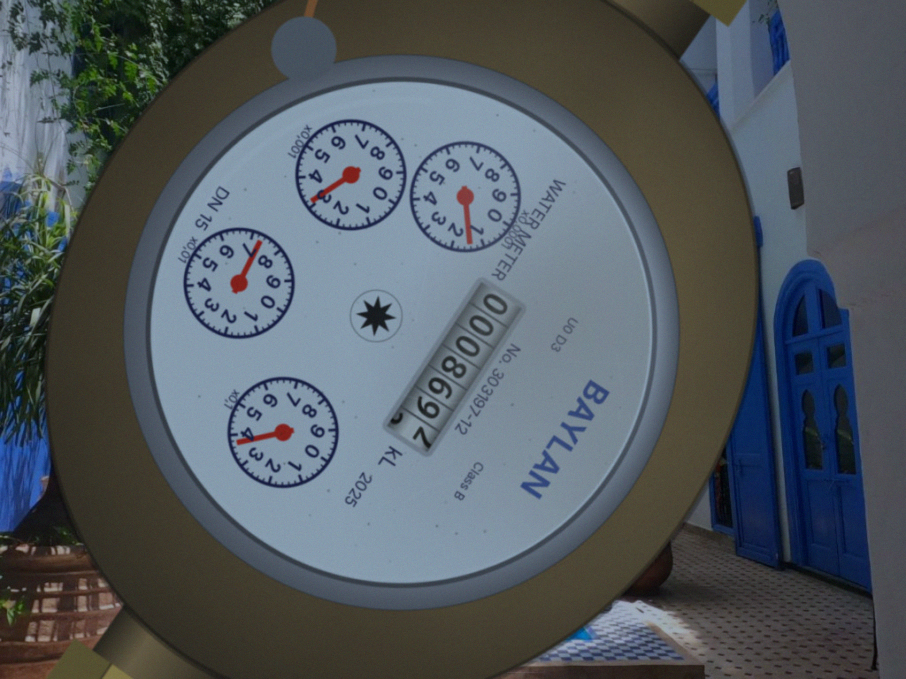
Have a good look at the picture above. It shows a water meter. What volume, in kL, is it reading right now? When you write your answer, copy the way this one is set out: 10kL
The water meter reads 8692.3731kL
